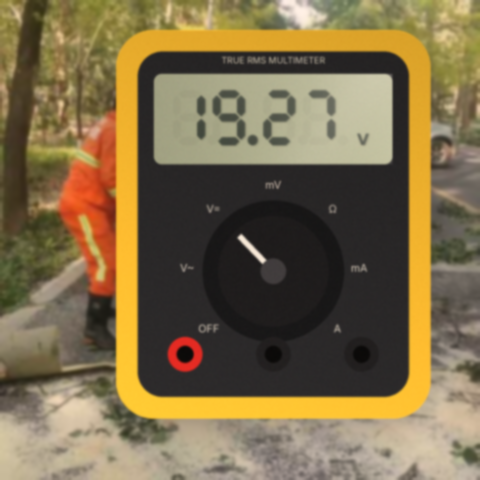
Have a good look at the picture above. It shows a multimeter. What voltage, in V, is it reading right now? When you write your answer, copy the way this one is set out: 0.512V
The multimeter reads 19.27V
